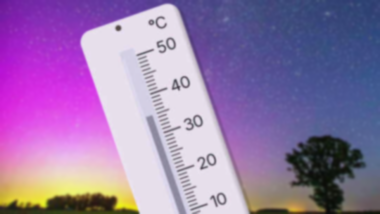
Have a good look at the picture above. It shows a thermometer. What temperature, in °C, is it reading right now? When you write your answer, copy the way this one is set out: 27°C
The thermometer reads 35°C
